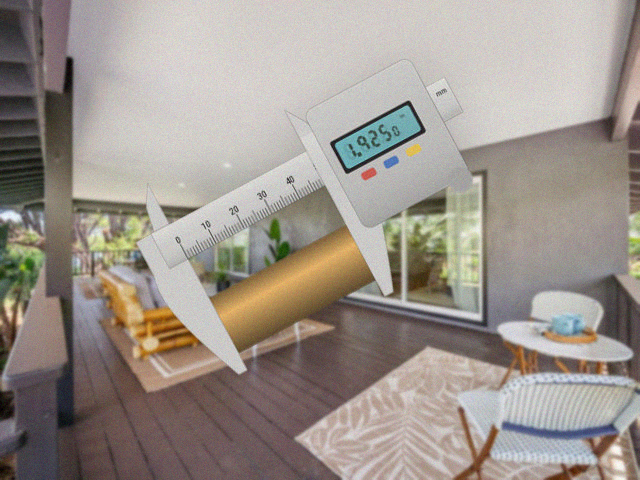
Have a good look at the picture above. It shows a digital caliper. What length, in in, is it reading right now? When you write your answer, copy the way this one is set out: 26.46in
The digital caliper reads 1.9250in
